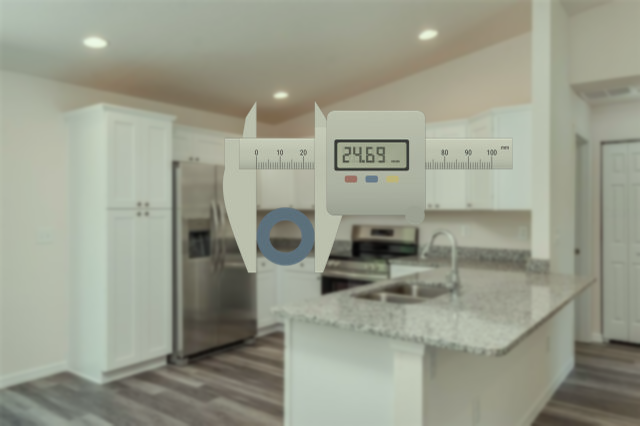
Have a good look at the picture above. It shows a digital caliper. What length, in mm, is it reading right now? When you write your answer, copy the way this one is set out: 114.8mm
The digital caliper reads 24.69mm
